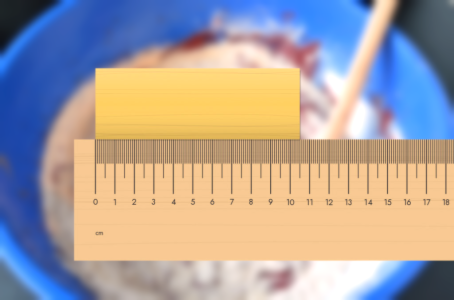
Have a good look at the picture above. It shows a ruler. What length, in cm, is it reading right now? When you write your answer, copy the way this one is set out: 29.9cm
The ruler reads 10.5cm
